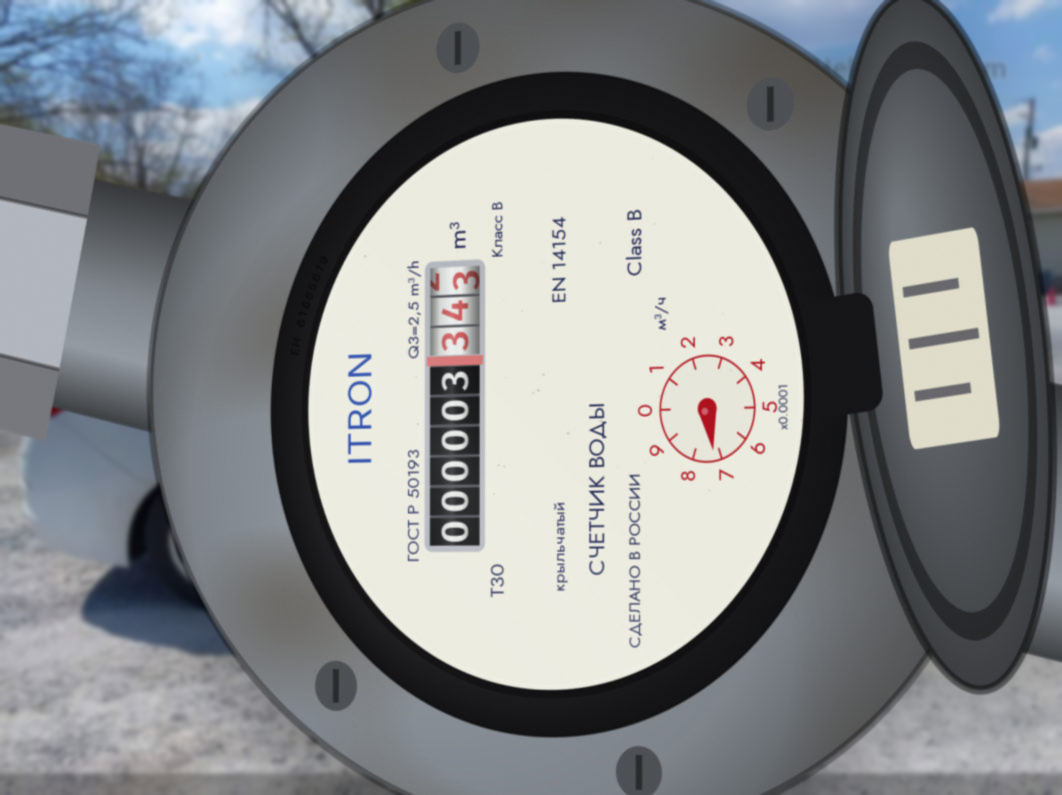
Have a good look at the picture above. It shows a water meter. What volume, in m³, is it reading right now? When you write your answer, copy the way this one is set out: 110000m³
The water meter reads 3.3427m³
